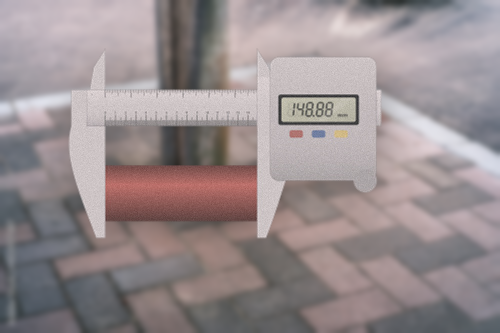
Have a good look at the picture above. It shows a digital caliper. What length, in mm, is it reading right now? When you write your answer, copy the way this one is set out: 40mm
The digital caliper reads 148.88mm
